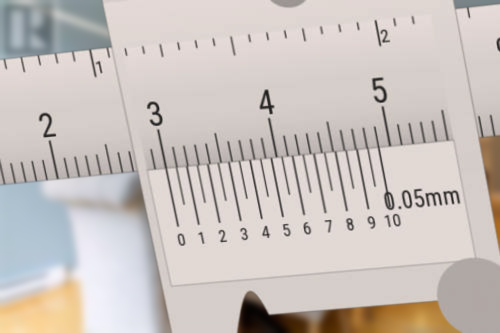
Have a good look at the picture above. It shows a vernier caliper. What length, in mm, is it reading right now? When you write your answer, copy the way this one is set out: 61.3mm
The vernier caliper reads 30.0mm
